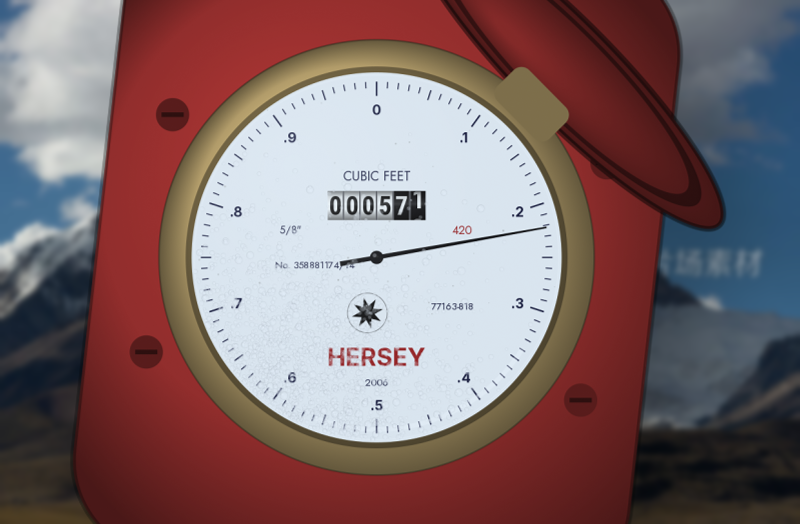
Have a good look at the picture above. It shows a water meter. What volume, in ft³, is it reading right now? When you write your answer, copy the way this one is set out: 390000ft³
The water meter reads 571.22ft³
